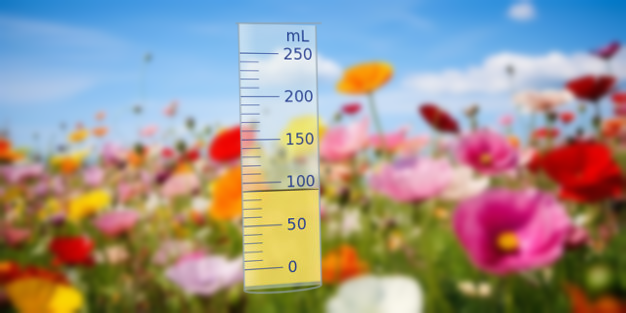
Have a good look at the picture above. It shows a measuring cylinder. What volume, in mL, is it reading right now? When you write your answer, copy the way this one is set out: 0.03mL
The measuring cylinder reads 90mL
